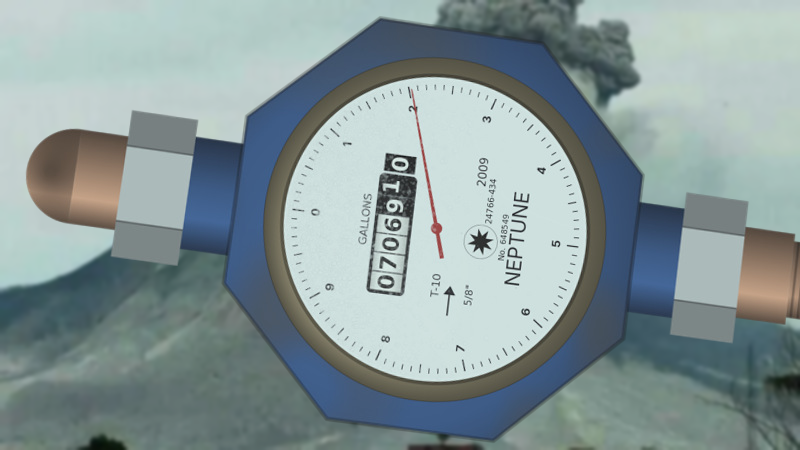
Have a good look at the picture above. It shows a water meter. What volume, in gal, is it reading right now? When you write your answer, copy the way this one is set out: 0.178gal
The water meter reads 706912.0gal
